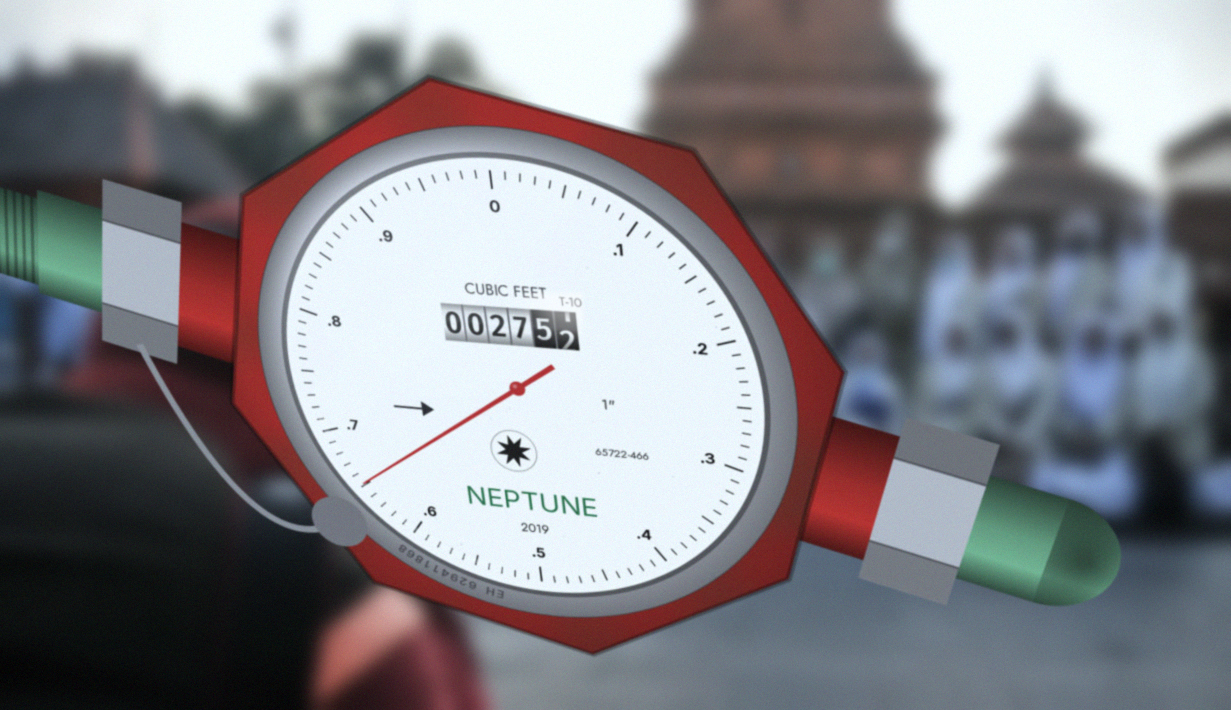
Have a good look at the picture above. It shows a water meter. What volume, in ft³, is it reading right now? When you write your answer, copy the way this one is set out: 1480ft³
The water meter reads 2751.65ft³
